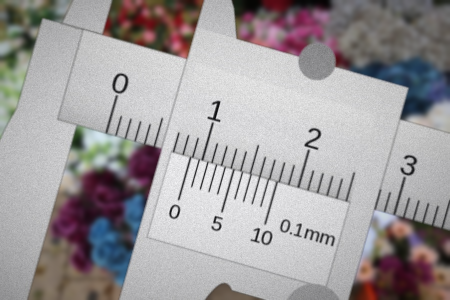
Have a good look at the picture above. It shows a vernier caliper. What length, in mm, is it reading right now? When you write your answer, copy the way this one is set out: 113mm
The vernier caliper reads 8.8mm
